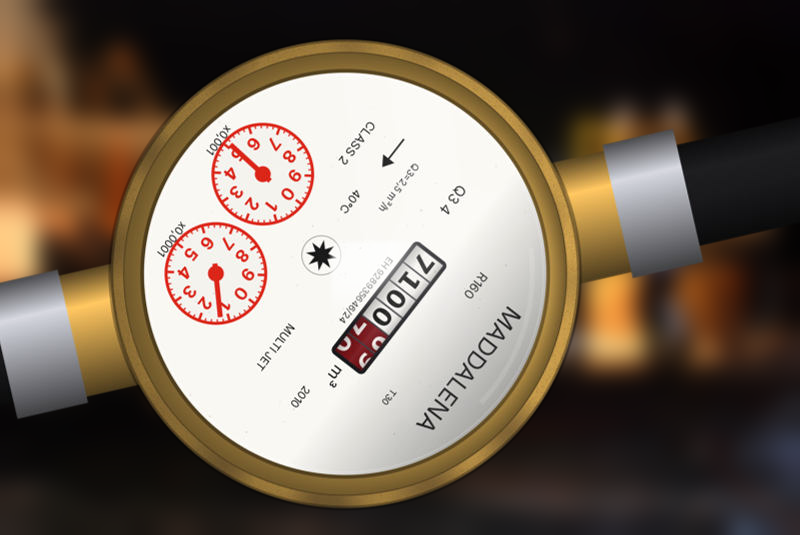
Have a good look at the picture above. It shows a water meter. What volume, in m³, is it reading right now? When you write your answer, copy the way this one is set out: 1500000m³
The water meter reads 7100.6951m³
